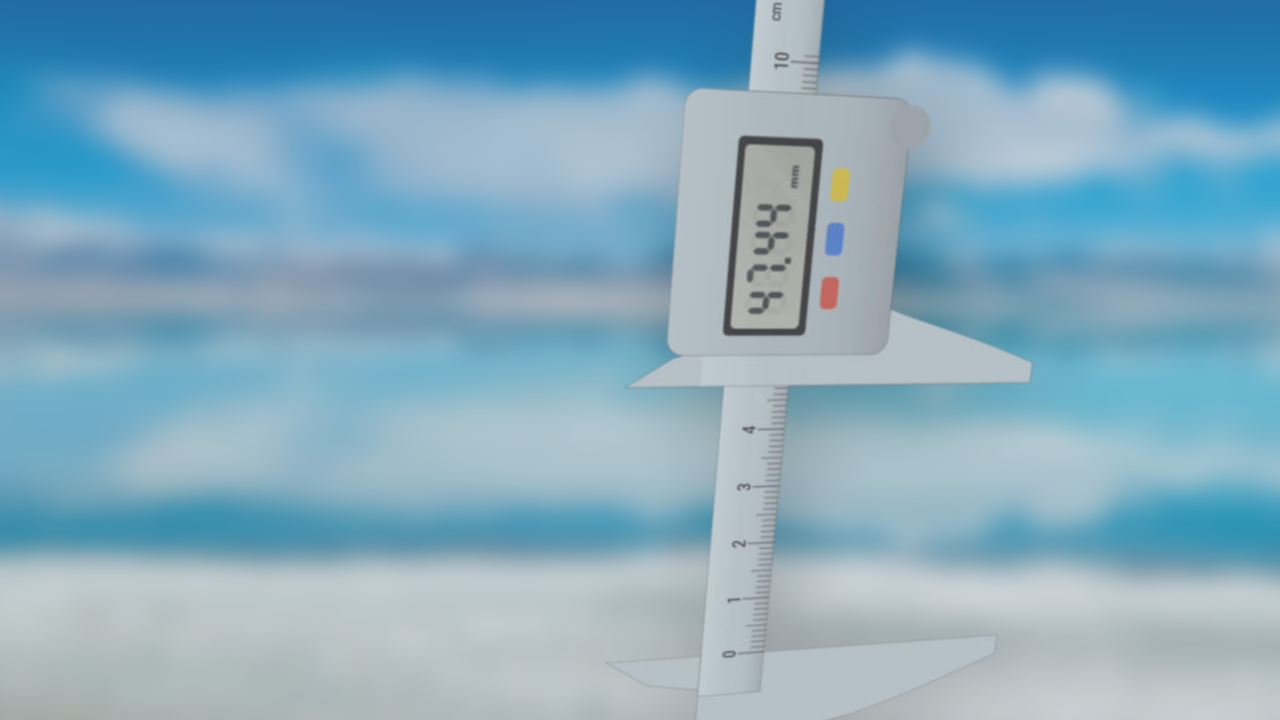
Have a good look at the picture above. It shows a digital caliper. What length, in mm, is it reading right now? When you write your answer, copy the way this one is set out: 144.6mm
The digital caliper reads 47.44mm
